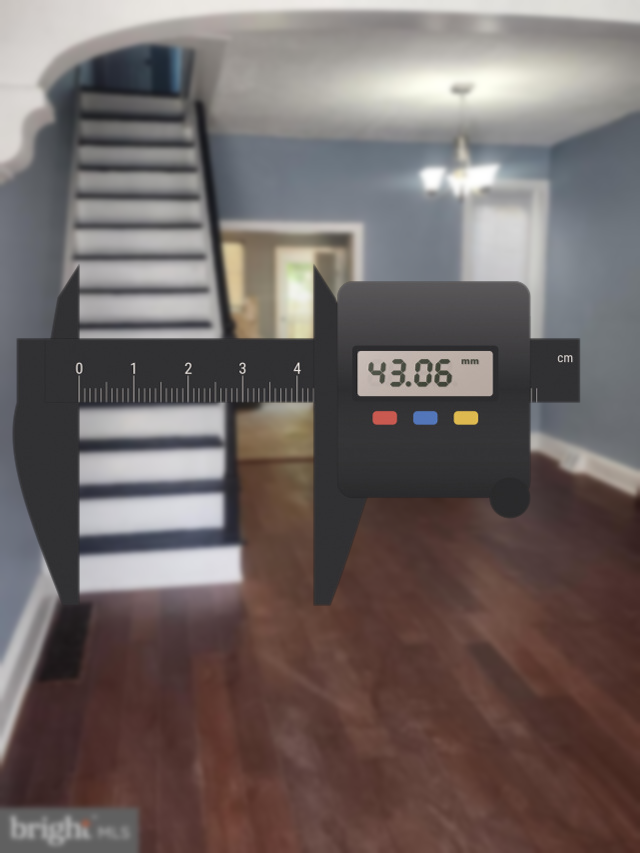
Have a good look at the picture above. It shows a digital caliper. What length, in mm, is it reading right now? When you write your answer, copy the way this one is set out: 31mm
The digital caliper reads 43.06mm
